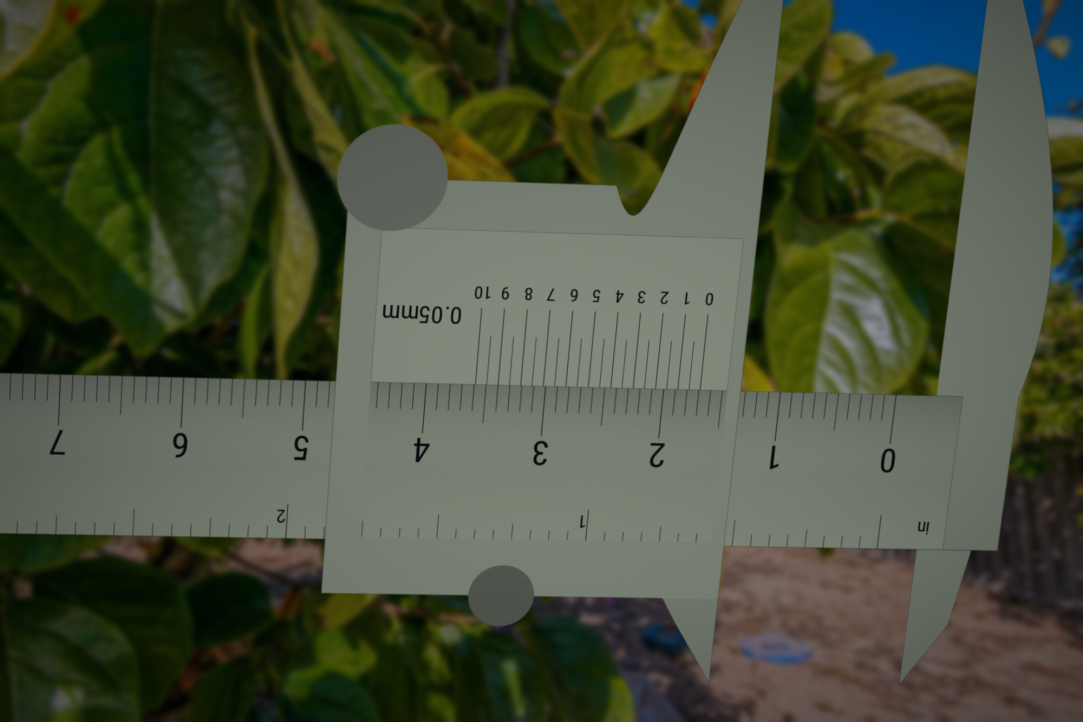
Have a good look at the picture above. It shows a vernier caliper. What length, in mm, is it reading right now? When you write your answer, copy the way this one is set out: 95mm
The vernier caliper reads 16.9mm
